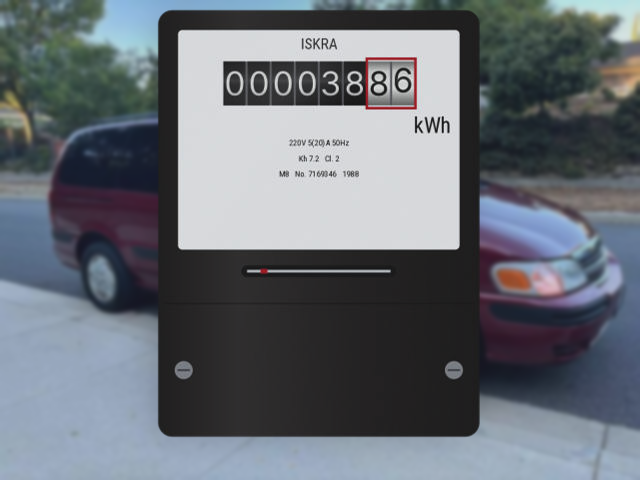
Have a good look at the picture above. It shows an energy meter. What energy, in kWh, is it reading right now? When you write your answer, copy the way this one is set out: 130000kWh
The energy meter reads 38.86kWh
